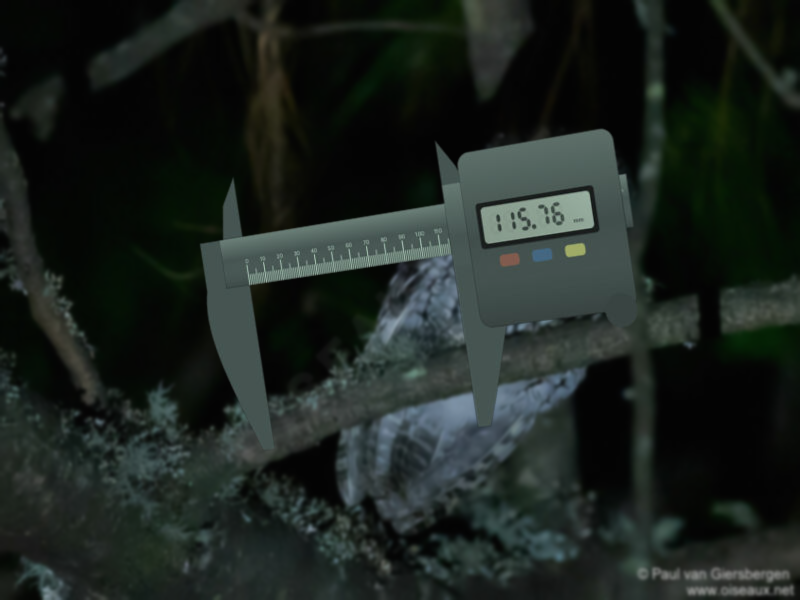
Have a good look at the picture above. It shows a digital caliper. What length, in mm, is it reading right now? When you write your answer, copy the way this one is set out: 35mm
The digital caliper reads 115.76mm
